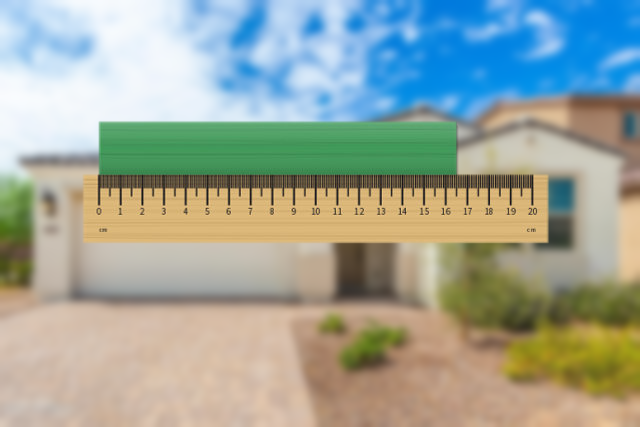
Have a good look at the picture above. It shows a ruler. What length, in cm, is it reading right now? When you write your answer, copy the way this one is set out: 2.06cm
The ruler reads 16.5cm
